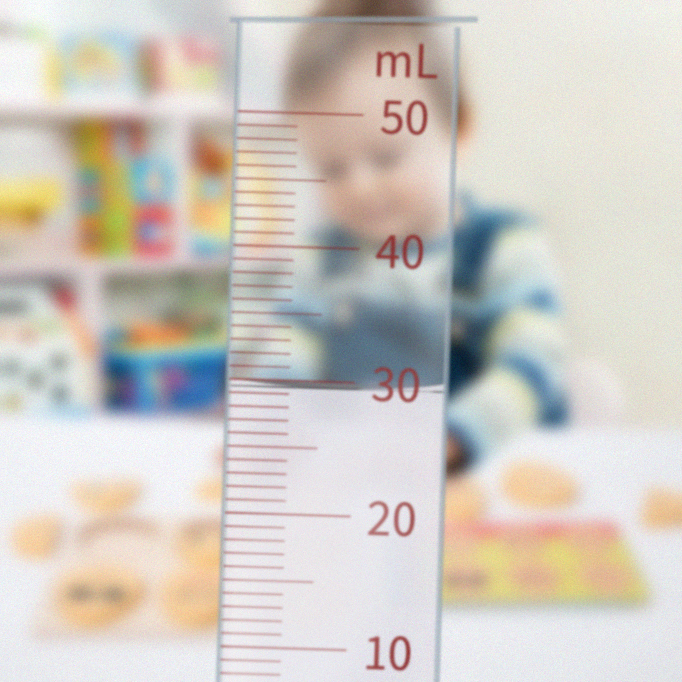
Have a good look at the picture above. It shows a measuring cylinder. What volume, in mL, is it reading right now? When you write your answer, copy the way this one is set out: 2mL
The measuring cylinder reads 29.5mL
